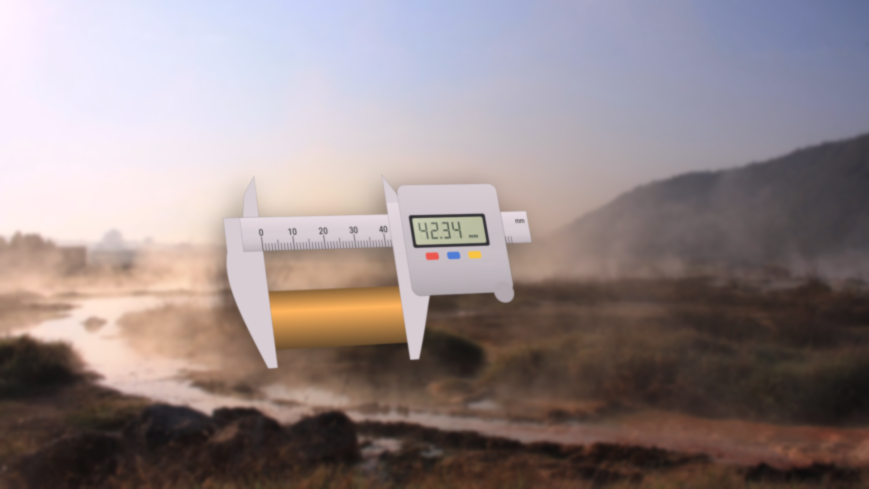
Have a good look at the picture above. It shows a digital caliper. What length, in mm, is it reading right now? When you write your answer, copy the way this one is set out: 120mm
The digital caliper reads 42.34mm
